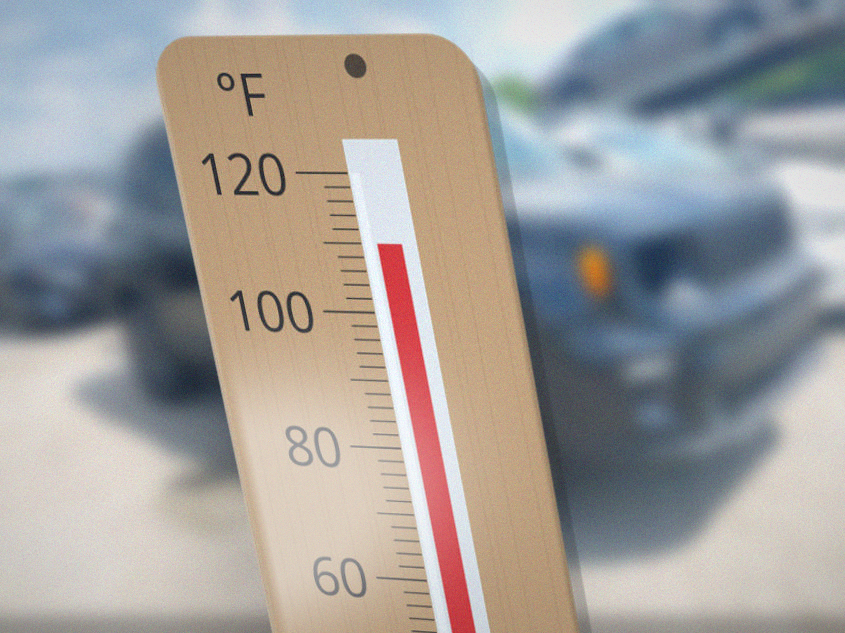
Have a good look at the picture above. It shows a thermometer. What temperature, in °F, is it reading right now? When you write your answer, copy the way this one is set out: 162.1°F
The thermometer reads 110°F
